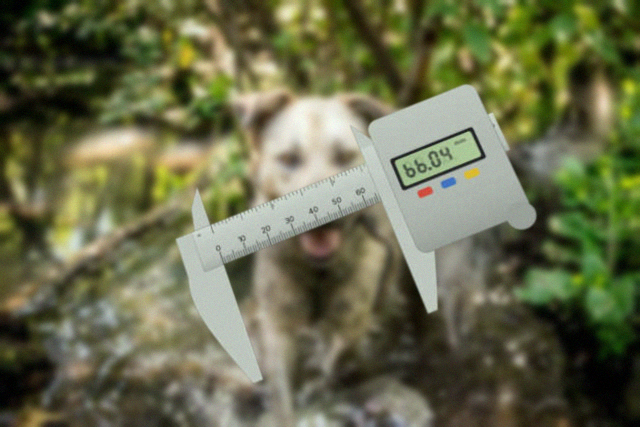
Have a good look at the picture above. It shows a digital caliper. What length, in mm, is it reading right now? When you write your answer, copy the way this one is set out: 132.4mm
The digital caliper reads 66.04mm
